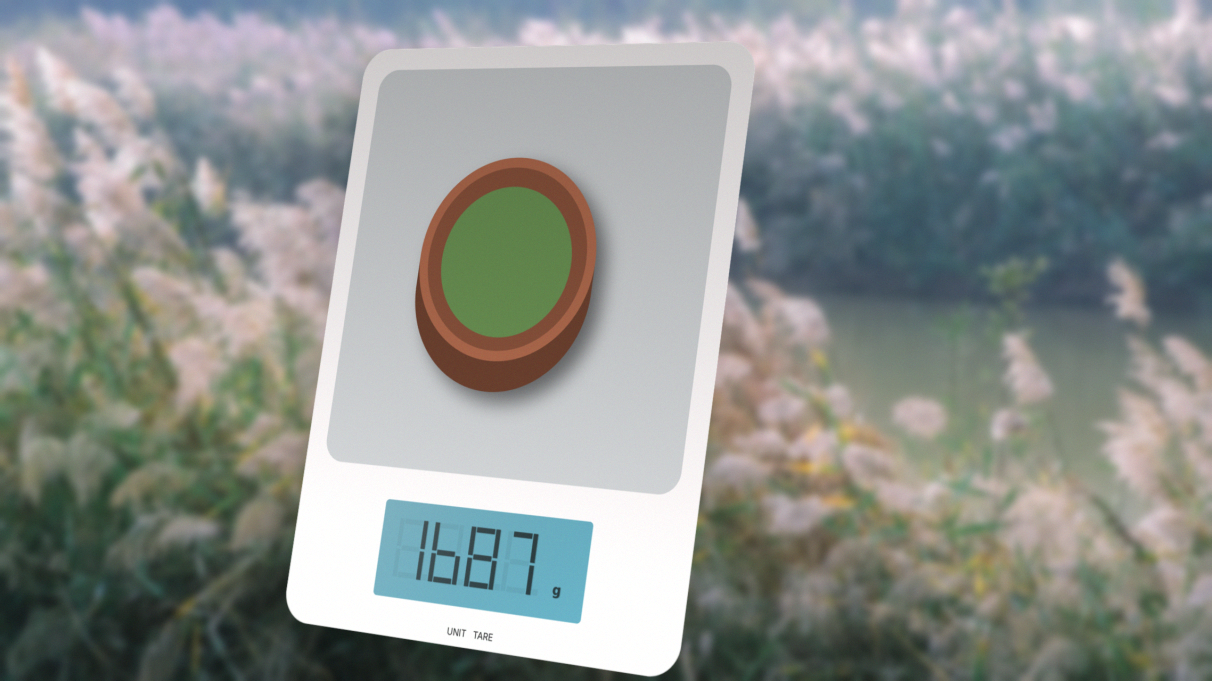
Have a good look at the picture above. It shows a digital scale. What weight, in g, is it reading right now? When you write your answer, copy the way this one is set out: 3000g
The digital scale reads 1687g
